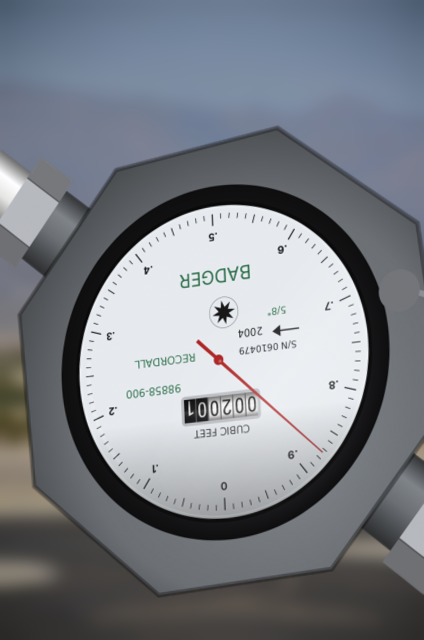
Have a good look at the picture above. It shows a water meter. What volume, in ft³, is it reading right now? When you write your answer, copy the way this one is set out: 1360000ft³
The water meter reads 2000.87ft³
